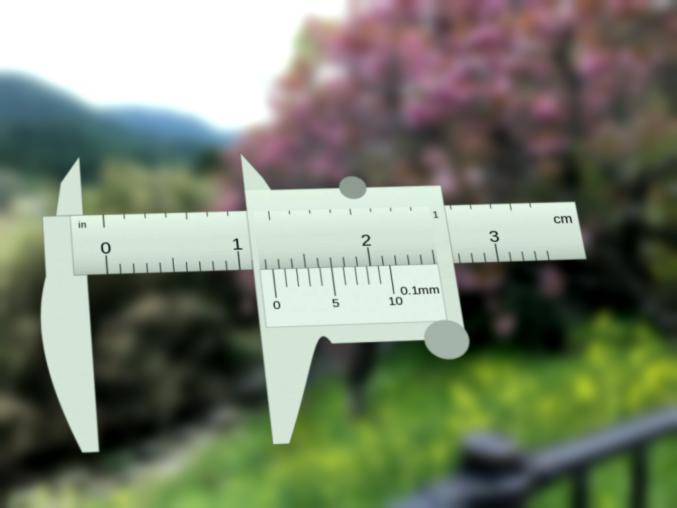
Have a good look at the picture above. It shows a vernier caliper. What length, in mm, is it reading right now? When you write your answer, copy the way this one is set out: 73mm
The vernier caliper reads 12.5mm
